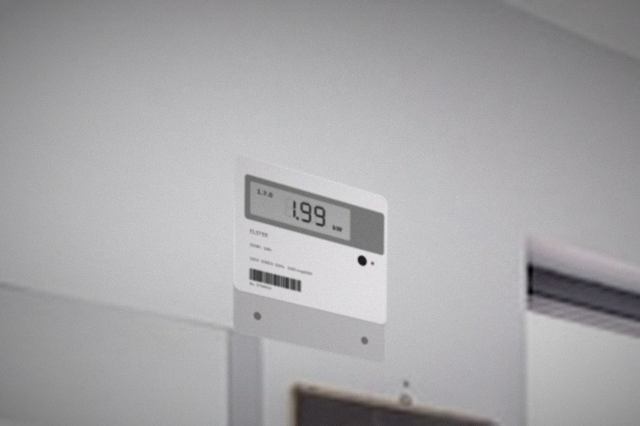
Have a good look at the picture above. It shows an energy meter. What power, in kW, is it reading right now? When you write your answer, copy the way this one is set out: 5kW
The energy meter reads 1.99kW
